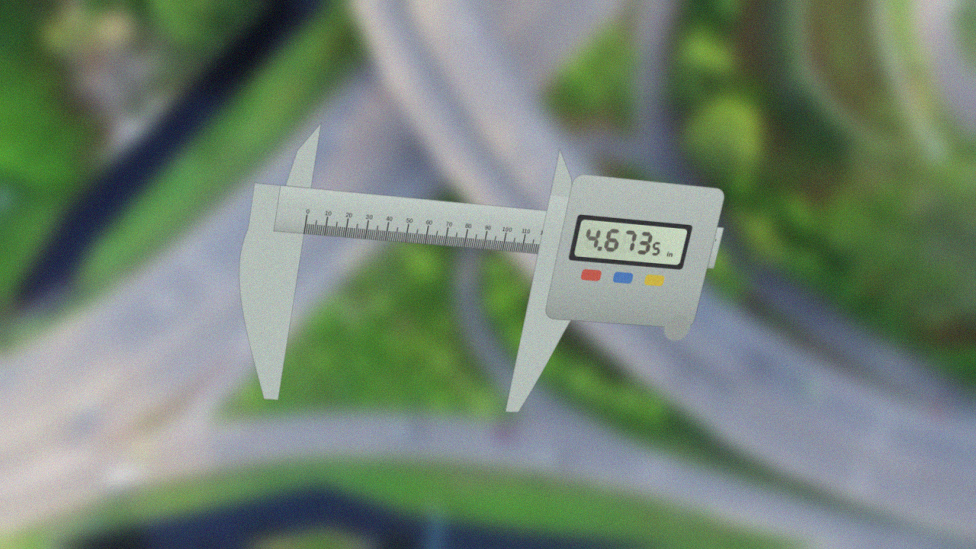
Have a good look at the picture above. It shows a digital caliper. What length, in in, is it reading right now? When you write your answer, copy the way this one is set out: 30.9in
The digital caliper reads 4.6735in
